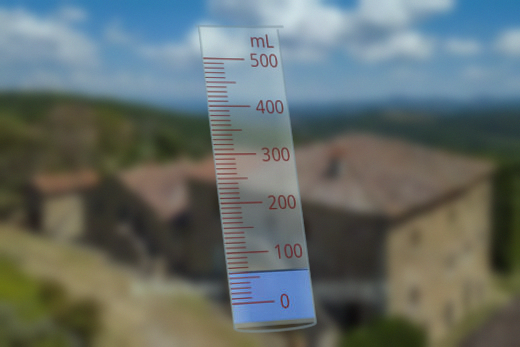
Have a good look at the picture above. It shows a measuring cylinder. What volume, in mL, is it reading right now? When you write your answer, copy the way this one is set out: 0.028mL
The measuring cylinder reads 60mL
